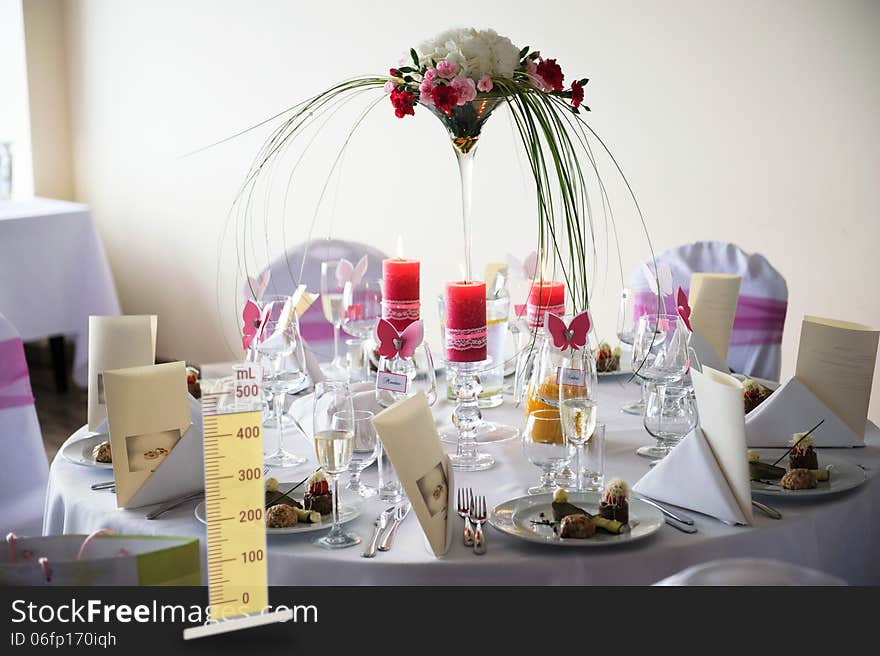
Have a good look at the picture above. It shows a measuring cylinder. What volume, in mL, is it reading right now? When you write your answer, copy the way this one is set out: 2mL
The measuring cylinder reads 450mL
